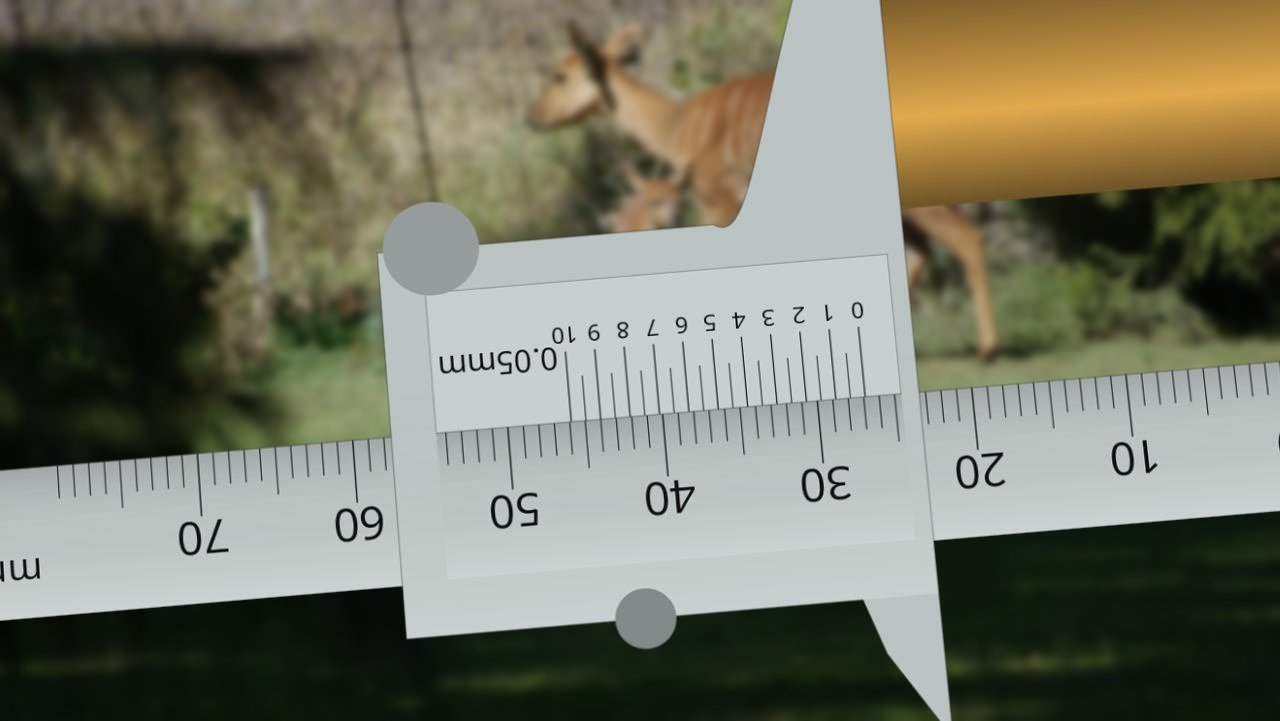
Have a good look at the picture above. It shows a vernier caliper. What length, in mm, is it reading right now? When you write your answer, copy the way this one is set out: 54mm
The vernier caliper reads 26.9mm
